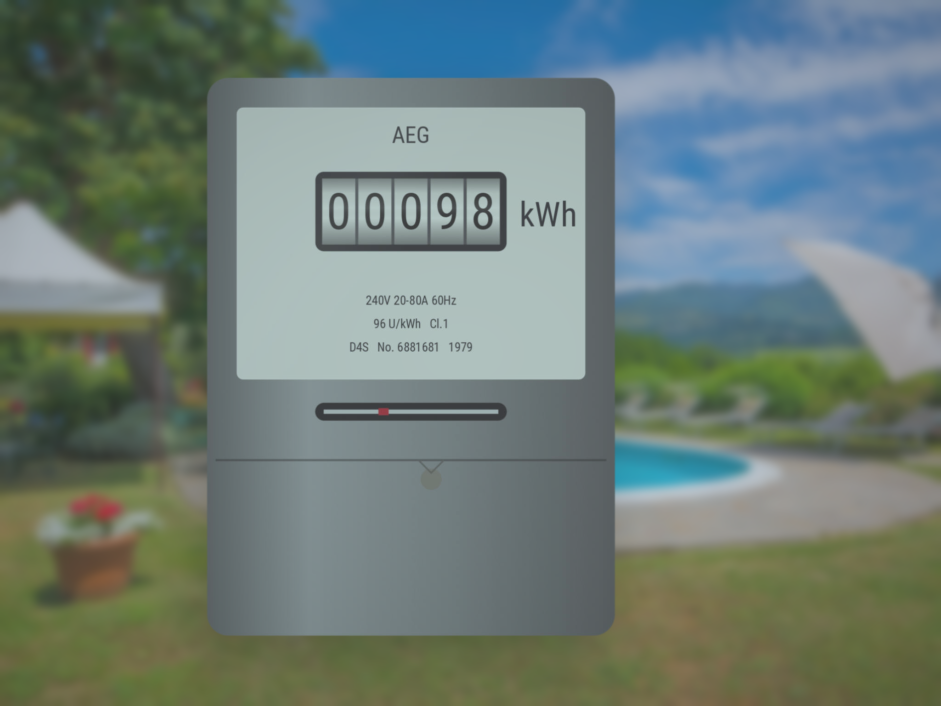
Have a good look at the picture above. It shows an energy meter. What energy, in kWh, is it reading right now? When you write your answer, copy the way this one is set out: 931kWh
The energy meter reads 98kWh
